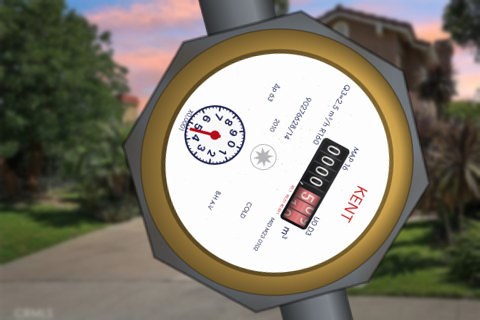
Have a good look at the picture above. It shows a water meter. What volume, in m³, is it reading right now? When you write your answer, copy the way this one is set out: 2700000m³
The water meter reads 0.5094m³
